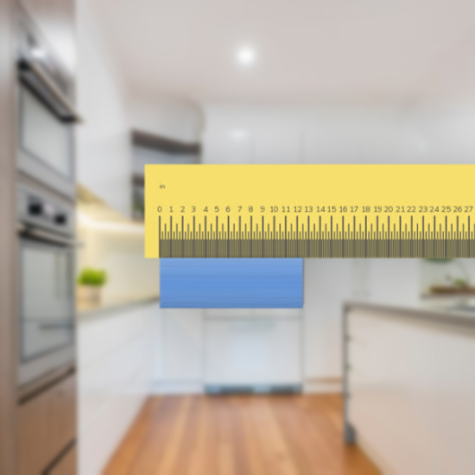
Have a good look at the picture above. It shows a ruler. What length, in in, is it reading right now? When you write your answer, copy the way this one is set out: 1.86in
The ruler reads 12.5in
